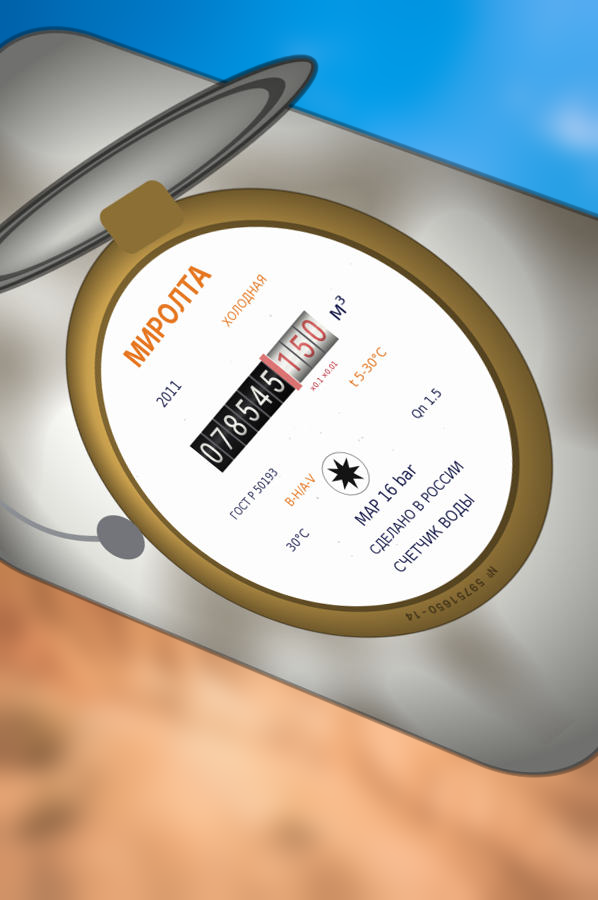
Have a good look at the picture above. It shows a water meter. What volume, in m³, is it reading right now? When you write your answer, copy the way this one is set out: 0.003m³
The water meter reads 78545.150m³
